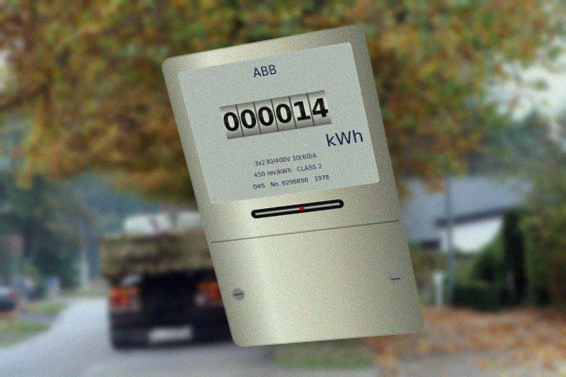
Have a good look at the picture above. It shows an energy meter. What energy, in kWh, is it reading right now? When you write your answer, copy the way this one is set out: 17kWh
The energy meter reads 14kWh
